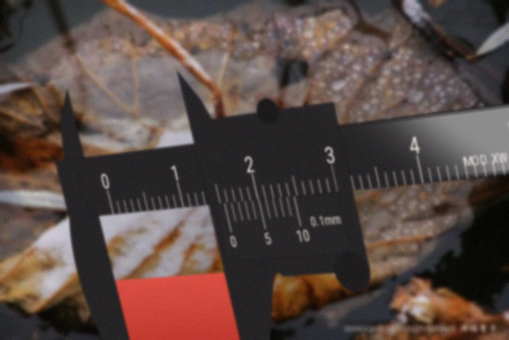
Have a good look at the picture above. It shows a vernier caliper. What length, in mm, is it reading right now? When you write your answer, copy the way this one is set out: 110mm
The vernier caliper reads 15.6mm
